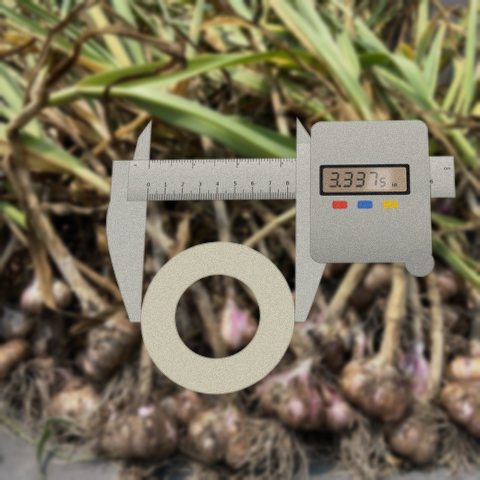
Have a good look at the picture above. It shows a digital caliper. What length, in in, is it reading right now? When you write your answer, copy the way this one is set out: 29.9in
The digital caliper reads 3.3375in
